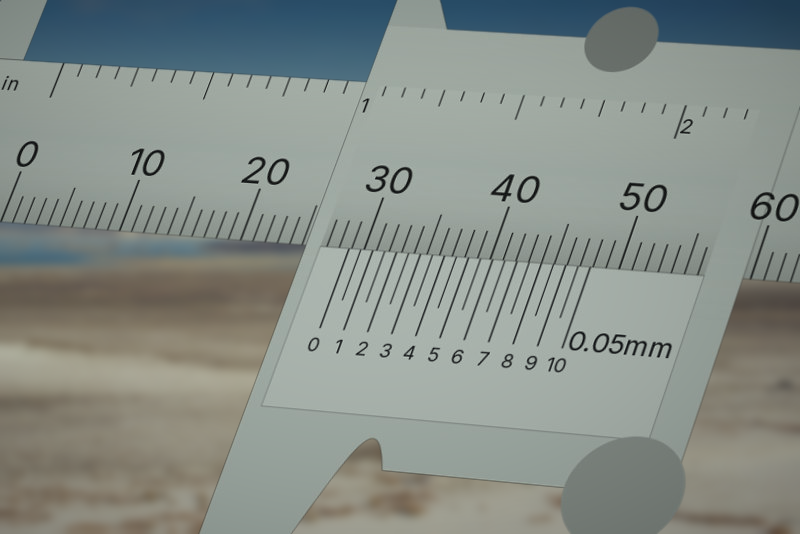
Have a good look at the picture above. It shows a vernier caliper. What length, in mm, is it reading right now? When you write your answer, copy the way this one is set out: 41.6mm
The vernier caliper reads 28.8mm
